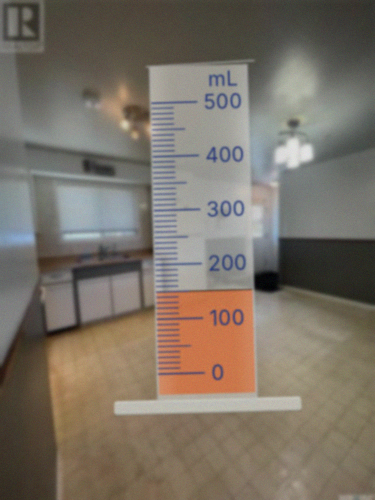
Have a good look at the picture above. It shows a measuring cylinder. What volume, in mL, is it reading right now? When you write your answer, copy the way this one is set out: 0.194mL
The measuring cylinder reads 150mL
